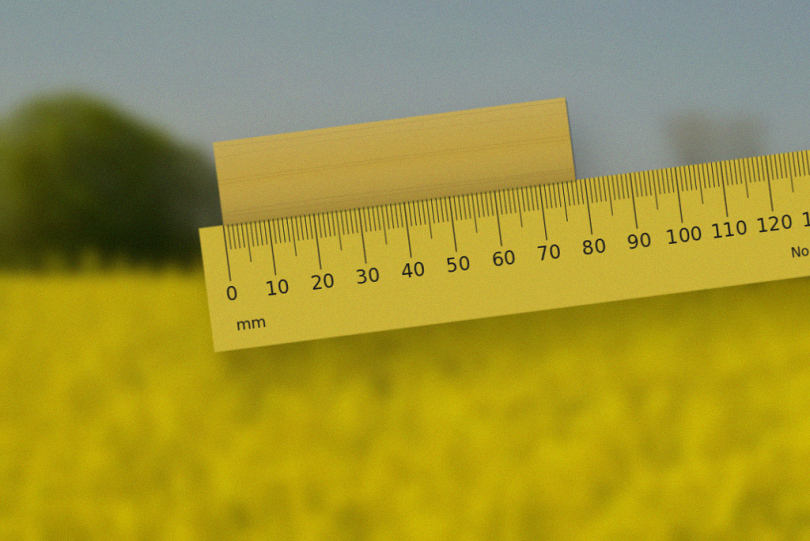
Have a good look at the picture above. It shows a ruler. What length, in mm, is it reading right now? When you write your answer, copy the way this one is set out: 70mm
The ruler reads 78mm
